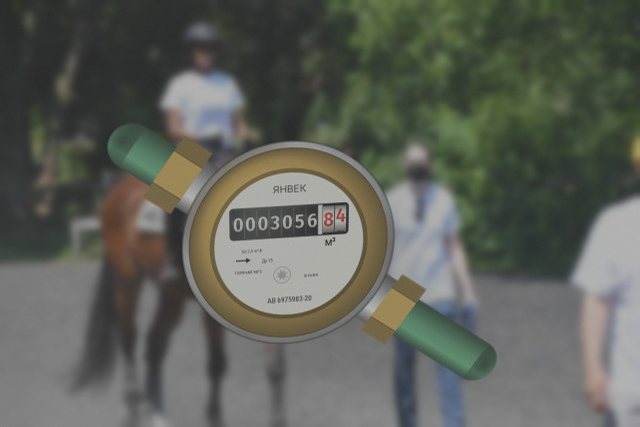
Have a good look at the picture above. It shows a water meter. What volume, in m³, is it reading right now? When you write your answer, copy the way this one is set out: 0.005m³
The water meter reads 3056.84m³
